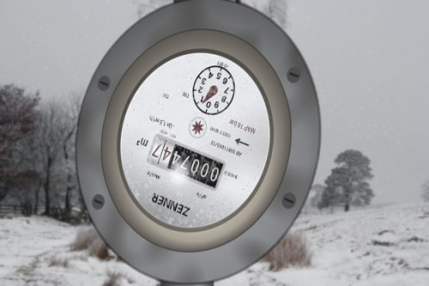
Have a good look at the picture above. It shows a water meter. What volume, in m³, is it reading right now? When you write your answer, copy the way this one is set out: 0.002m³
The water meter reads 74.470m³
